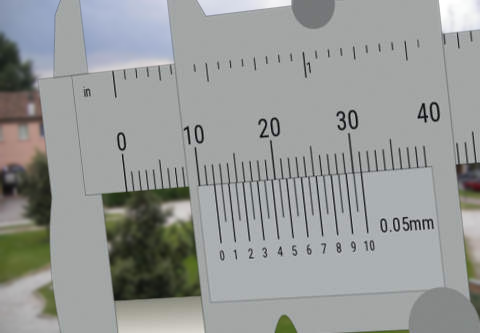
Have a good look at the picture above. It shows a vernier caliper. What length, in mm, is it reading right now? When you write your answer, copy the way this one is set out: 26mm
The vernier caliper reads 12.0mm
